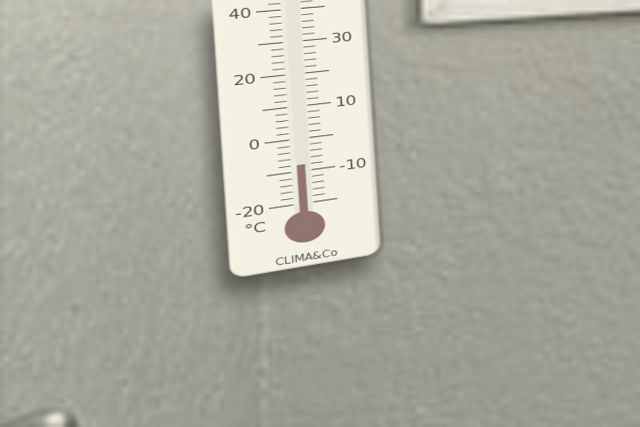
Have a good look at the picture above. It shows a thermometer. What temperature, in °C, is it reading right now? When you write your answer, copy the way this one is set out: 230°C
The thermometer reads -8°C
